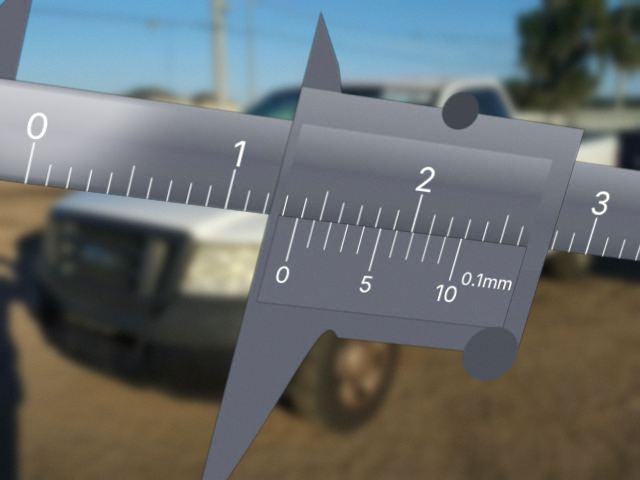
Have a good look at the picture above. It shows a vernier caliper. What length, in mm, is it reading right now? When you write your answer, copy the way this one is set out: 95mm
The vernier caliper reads 13.8mm
